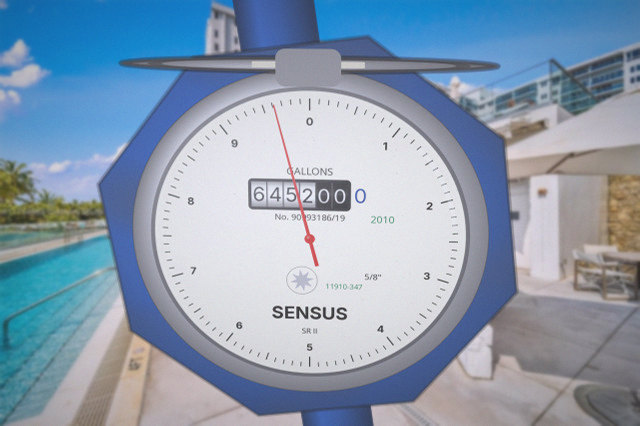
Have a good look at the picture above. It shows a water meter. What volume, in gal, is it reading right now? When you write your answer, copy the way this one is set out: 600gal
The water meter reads 6451999.6gal
